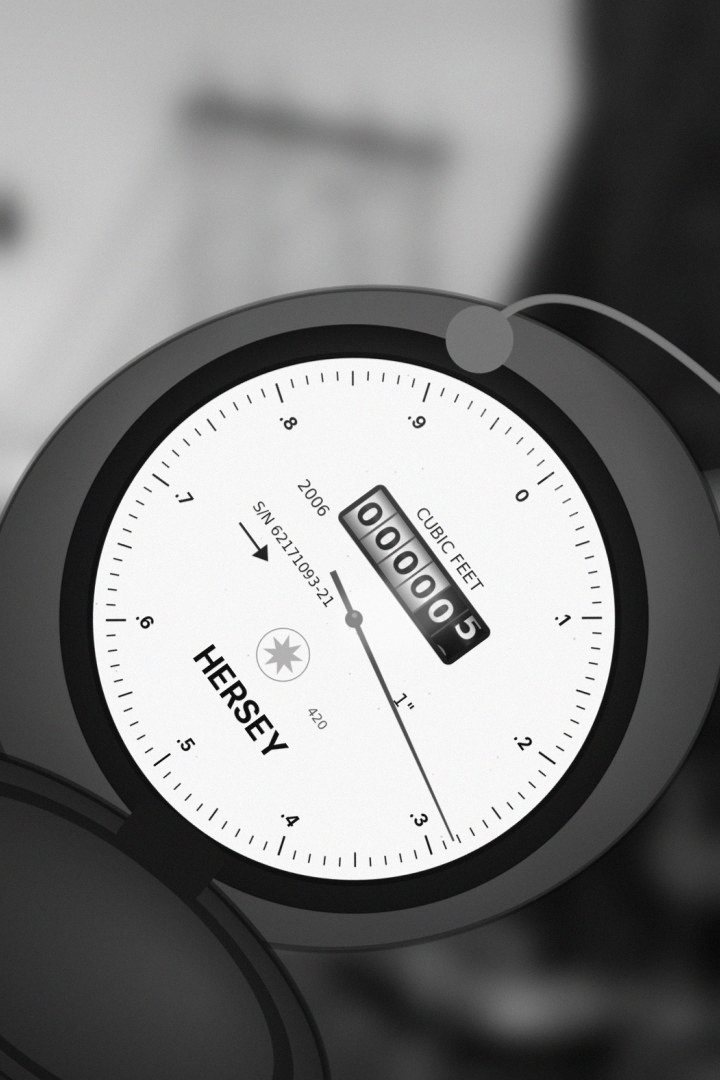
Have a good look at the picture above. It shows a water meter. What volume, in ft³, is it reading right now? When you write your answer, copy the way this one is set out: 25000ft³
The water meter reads 5.28ft³
